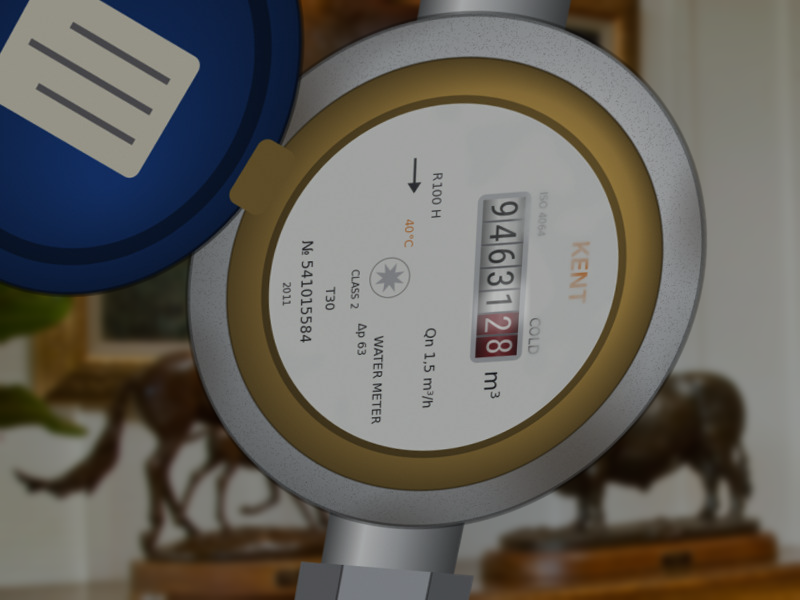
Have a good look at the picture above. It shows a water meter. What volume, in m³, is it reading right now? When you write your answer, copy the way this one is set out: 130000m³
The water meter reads 94631.28m³
